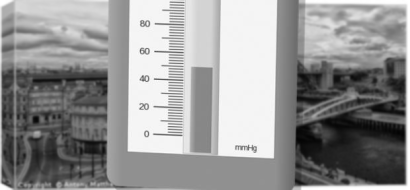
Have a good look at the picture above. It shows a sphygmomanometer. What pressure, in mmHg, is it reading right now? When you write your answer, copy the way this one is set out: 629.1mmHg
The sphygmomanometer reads 50mmHg
